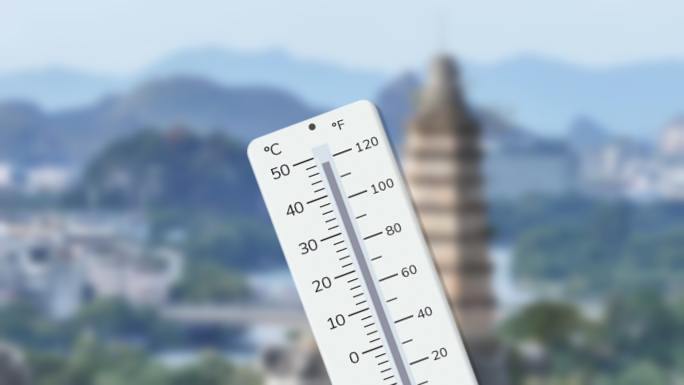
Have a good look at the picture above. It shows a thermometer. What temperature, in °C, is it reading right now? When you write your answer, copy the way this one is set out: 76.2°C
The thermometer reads 48°C
